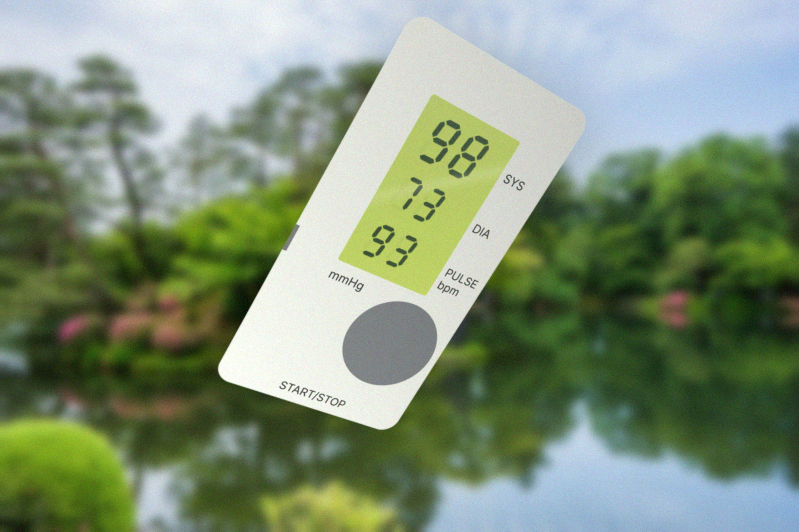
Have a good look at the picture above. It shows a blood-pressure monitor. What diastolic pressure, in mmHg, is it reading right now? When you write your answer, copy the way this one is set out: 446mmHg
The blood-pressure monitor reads 73mmHg
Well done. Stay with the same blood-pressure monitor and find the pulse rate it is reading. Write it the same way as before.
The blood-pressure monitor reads 93bpm
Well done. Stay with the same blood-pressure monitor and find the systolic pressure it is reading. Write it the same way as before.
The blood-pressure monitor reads 98mmHg
